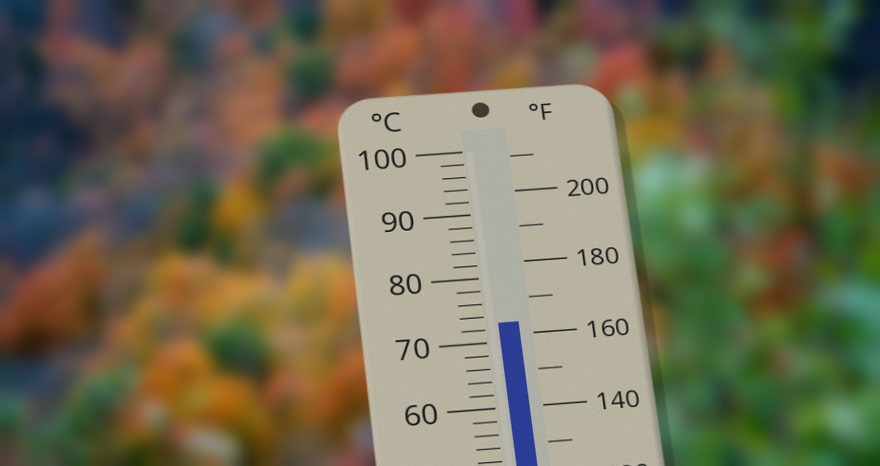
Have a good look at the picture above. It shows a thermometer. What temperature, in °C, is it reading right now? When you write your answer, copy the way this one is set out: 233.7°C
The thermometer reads 73°C
